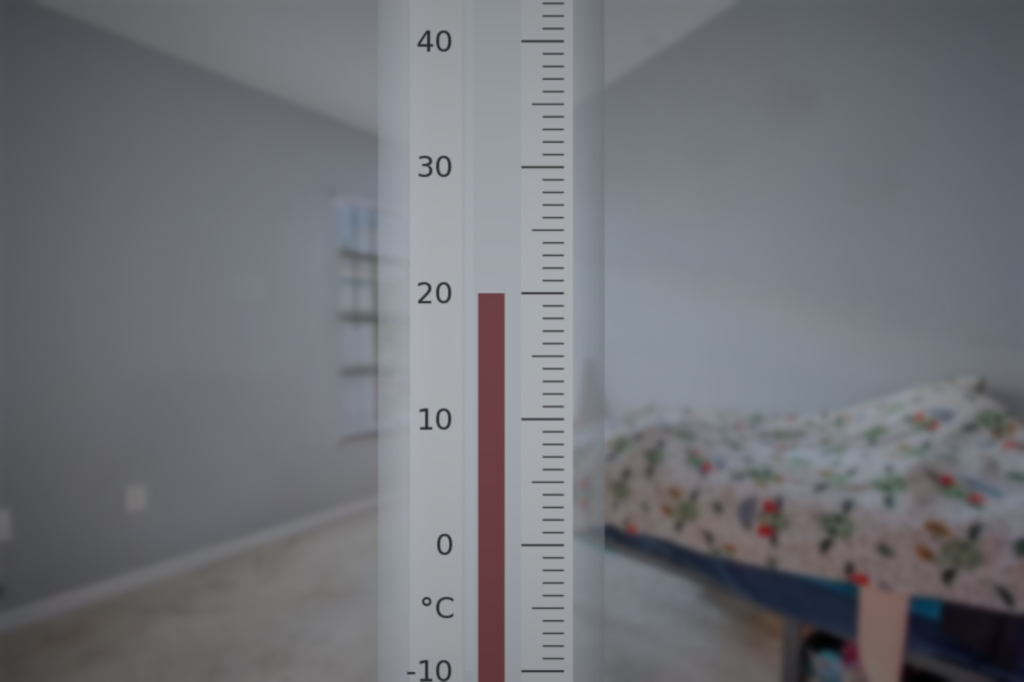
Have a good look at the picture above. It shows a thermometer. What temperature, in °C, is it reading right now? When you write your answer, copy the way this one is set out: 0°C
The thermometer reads 20°C
